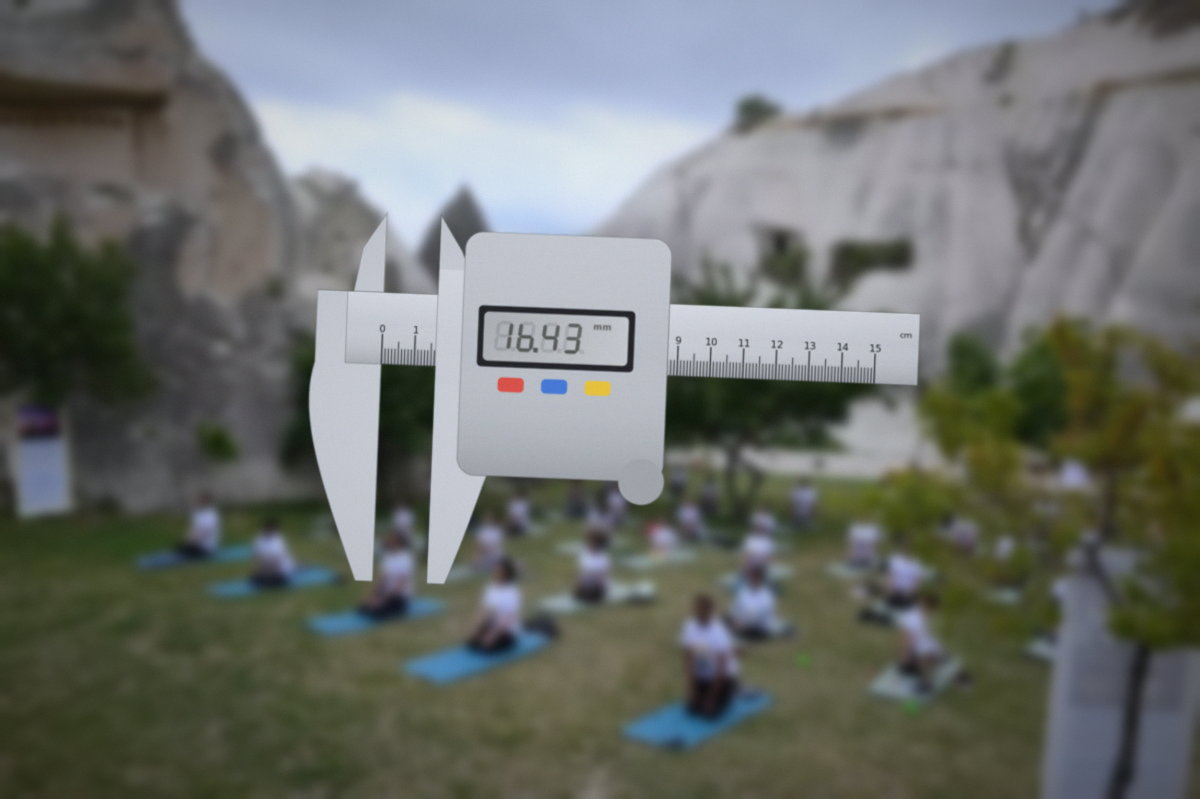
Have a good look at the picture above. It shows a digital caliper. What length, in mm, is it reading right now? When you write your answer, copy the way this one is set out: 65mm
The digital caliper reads 16.43mm
